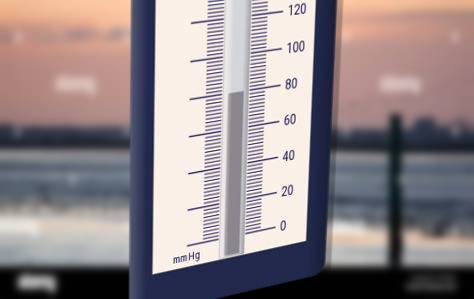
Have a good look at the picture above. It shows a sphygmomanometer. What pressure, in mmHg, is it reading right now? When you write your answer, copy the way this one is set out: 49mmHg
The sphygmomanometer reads 80mmHg
